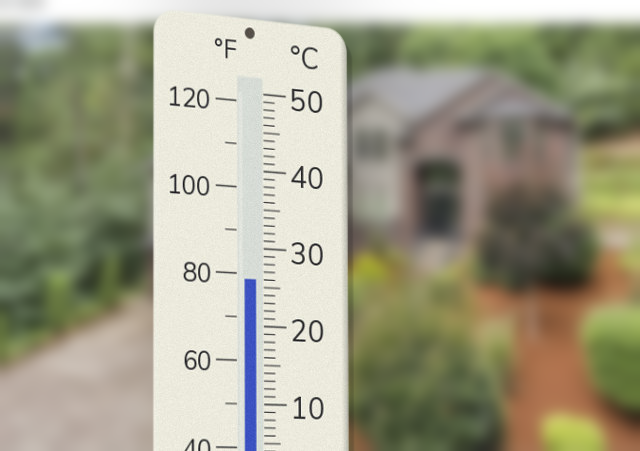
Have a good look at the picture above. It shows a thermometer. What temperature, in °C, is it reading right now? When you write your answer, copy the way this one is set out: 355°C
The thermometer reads 26°C
